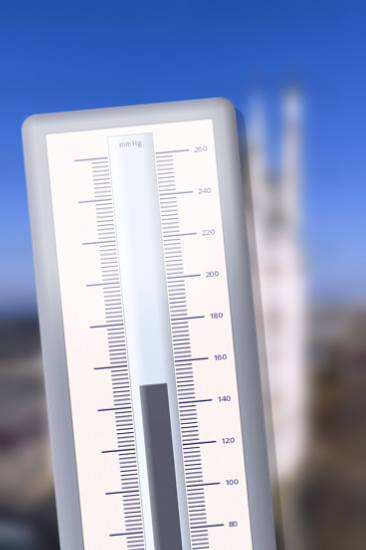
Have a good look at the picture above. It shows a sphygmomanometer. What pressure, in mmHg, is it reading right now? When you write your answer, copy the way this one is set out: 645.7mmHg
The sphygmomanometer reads 150mmHg
